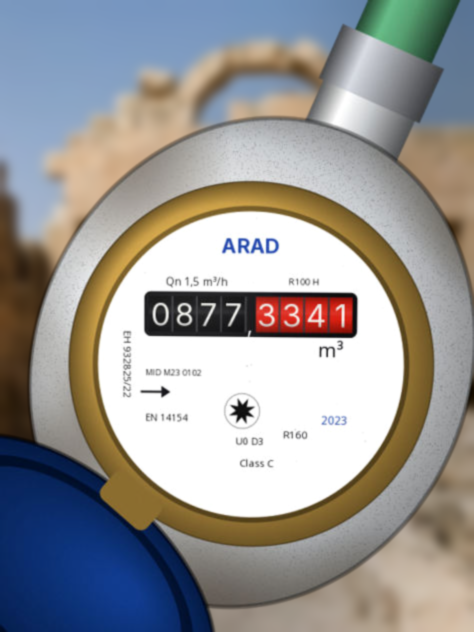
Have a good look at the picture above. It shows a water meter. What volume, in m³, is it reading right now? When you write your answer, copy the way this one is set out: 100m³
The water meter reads 877.3341m³
